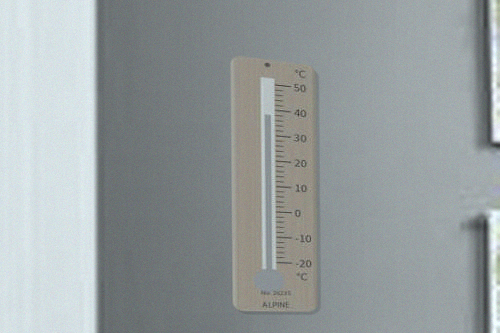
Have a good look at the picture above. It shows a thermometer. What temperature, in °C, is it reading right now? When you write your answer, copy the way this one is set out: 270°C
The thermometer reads 38°C
